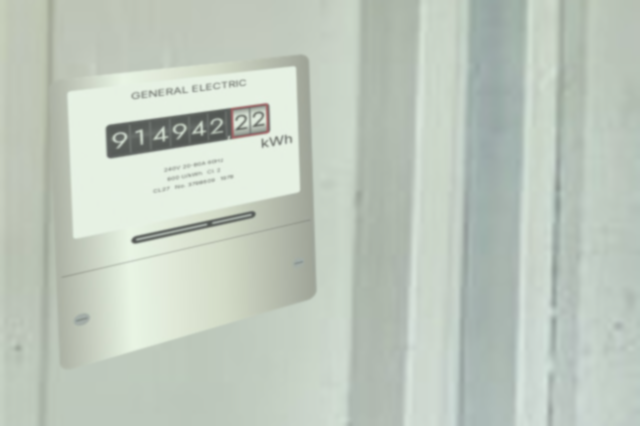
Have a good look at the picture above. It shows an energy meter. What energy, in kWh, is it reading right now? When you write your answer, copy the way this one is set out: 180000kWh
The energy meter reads 914942.22kWh
